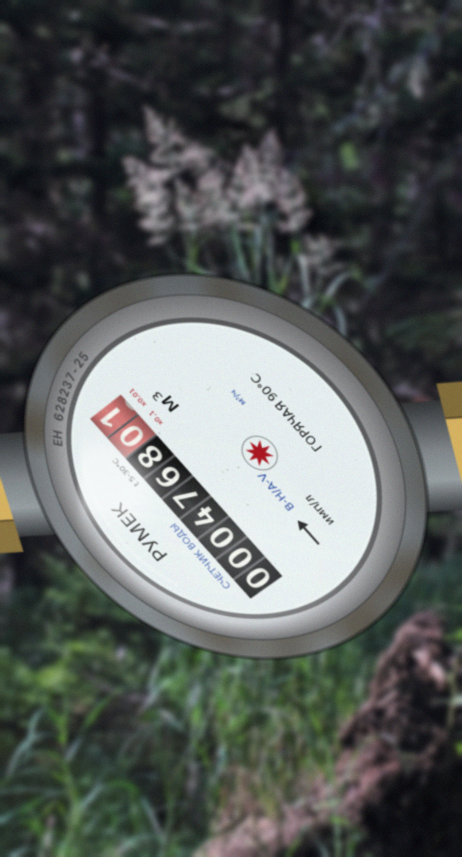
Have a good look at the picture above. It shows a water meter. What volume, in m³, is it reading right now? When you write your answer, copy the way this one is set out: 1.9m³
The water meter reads 4768.01m³
